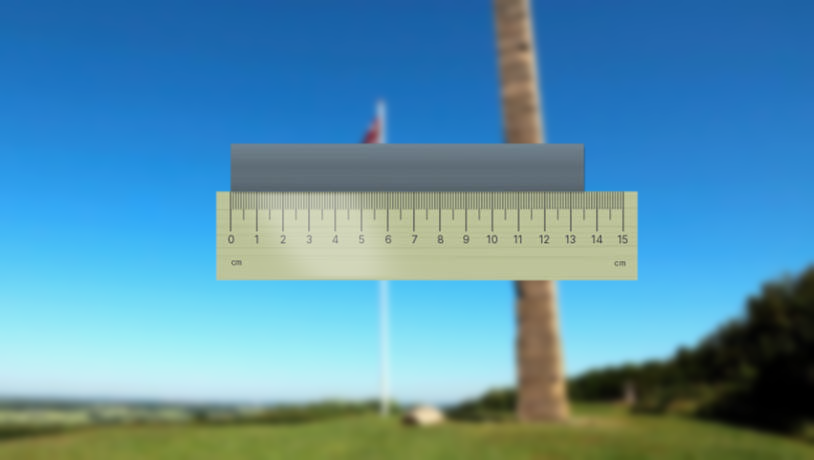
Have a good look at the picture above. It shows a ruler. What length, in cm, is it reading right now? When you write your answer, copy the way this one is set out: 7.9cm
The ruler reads 13.5cm
